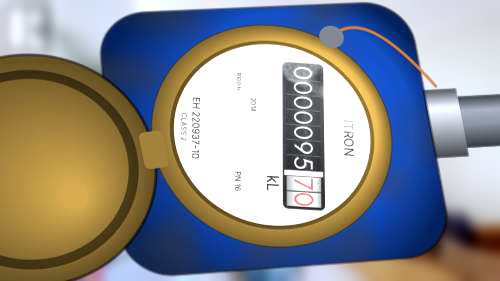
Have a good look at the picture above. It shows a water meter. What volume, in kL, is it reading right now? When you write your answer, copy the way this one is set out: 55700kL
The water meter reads 95.70kL
